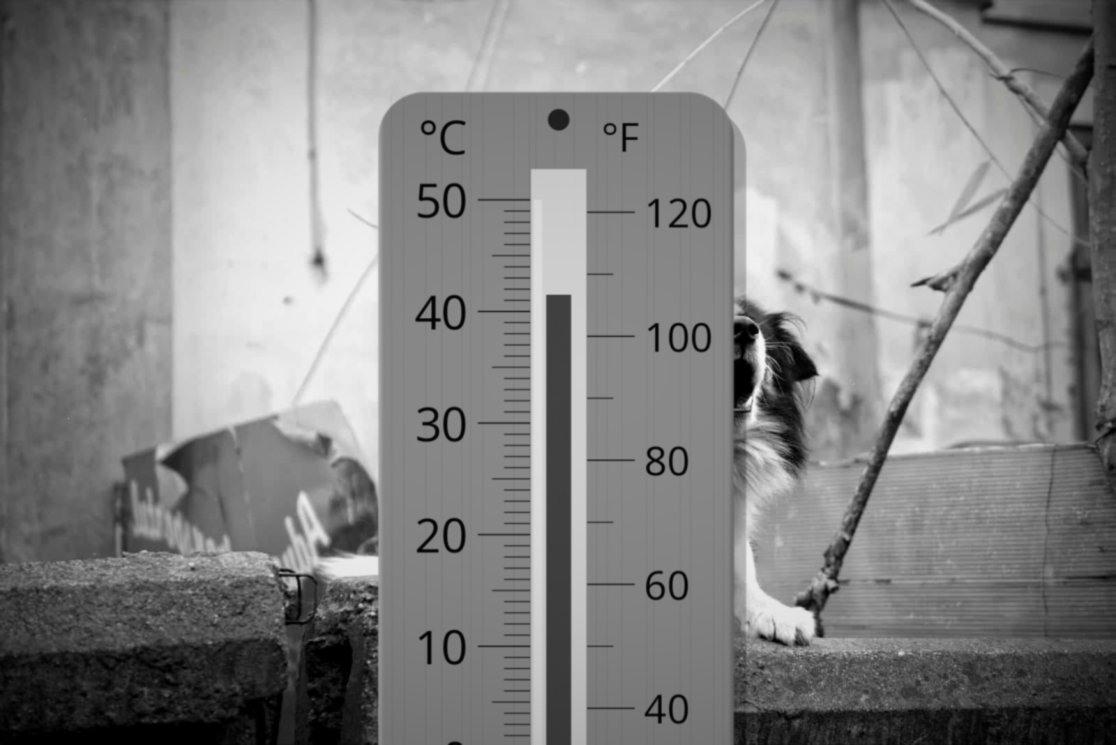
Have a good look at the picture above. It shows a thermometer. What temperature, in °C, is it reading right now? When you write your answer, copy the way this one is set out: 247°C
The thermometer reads 41.5°C
